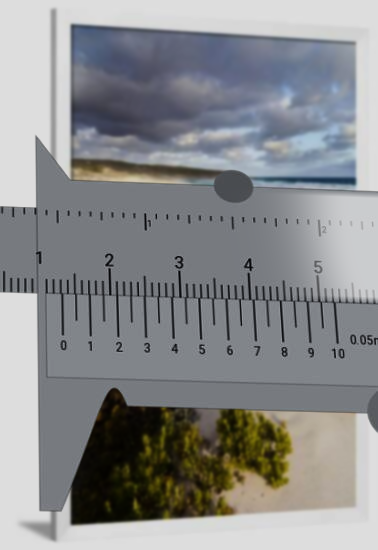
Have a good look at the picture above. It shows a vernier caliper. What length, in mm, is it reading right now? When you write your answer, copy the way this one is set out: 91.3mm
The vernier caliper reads 13.2mm
